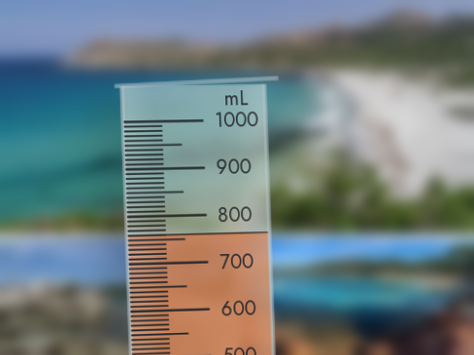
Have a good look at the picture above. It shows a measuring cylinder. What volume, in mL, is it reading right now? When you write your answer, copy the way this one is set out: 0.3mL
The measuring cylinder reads 760mL
